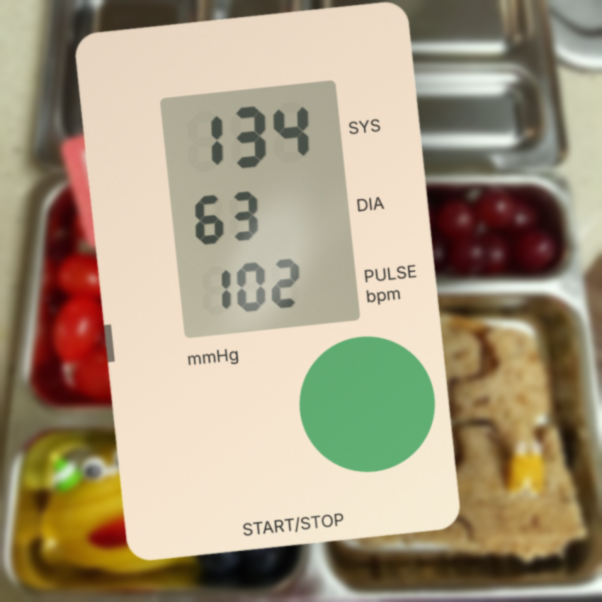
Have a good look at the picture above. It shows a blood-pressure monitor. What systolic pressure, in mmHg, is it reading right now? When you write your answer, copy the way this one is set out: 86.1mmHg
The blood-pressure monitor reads 134mmHg
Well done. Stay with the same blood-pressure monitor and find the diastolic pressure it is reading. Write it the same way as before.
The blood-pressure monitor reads 63mmHg
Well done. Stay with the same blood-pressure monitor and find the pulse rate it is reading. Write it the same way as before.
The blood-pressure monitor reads 102bpm
